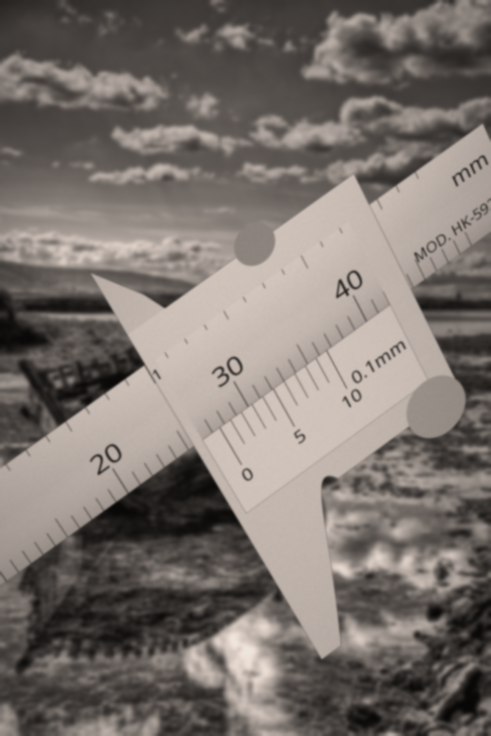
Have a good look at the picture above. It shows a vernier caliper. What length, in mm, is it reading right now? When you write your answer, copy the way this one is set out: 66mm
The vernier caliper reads 27.6mm
